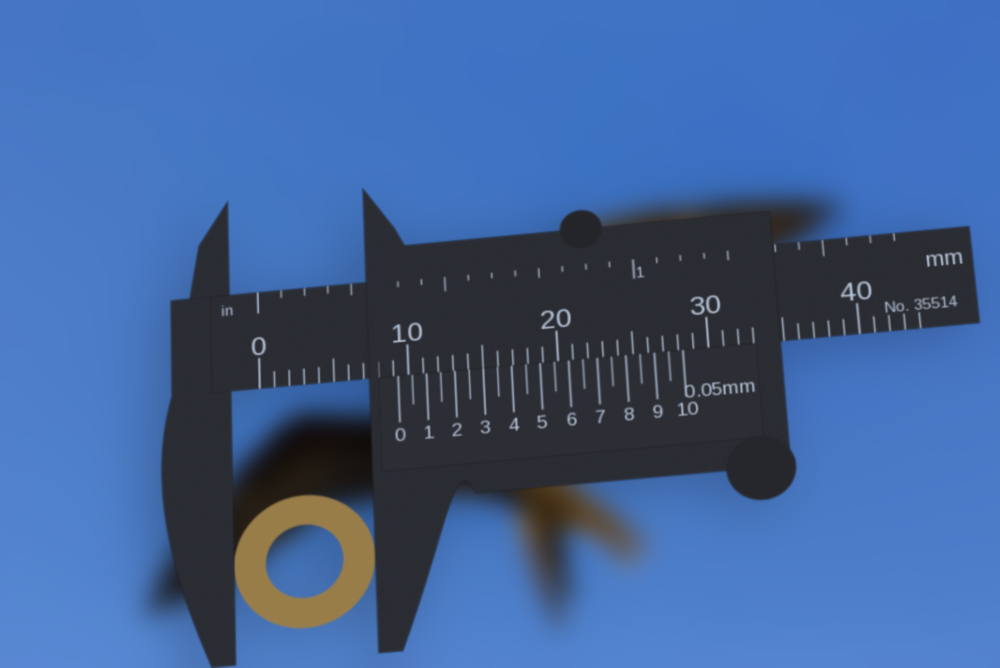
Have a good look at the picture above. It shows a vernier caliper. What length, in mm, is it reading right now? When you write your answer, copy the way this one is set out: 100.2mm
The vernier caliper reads 9.3mm
